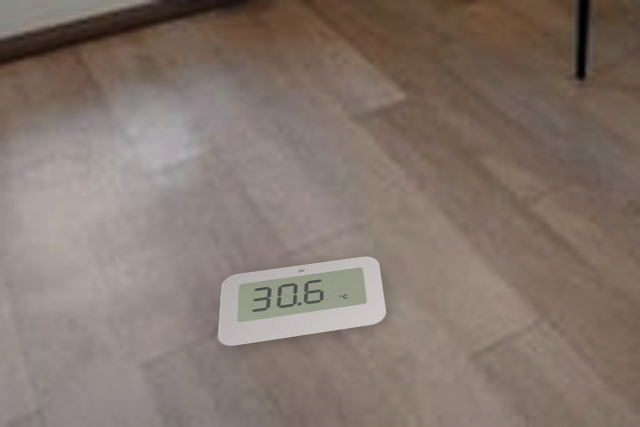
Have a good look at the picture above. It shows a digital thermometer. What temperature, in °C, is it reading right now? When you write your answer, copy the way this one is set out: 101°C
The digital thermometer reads 30.6°C
